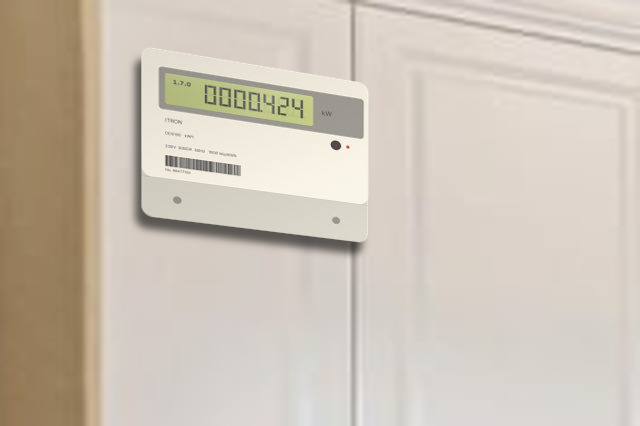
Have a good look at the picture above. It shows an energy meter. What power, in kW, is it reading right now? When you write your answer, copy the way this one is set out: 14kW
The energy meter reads 0.424kW
